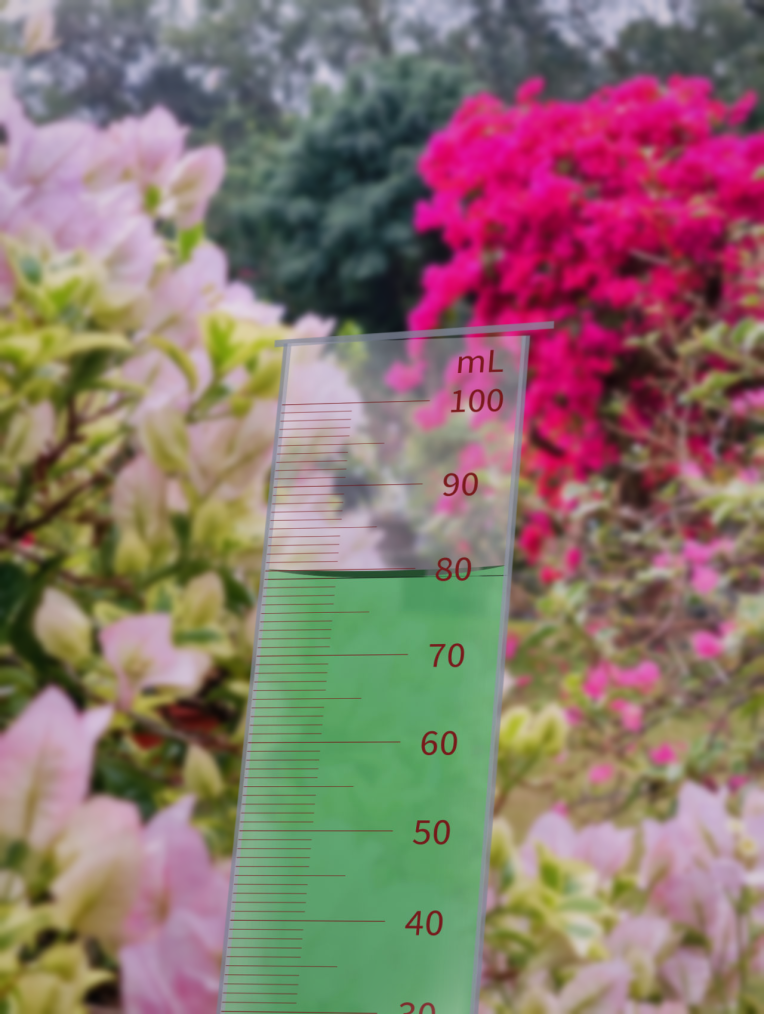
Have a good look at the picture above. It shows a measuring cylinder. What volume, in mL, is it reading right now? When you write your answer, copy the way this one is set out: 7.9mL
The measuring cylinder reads 79mL
